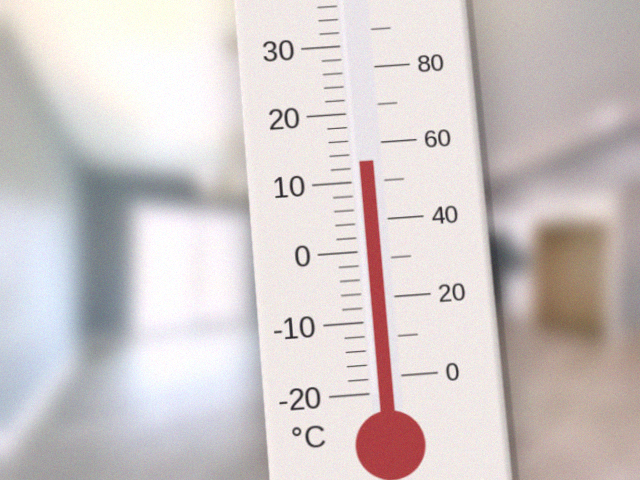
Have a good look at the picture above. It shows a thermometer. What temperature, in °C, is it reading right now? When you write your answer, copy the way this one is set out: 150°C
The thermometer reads 13°C
